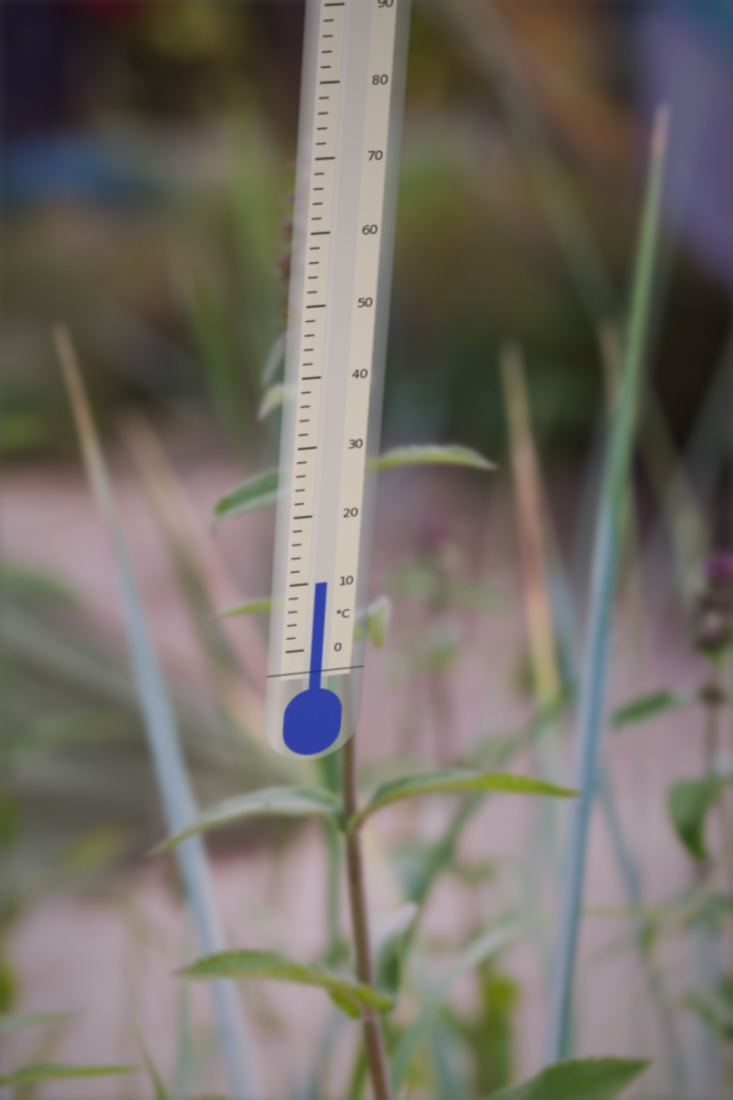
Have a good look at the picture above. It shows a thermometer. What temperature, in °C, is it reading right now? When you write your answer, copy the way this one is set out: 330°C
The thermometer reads 10°C
